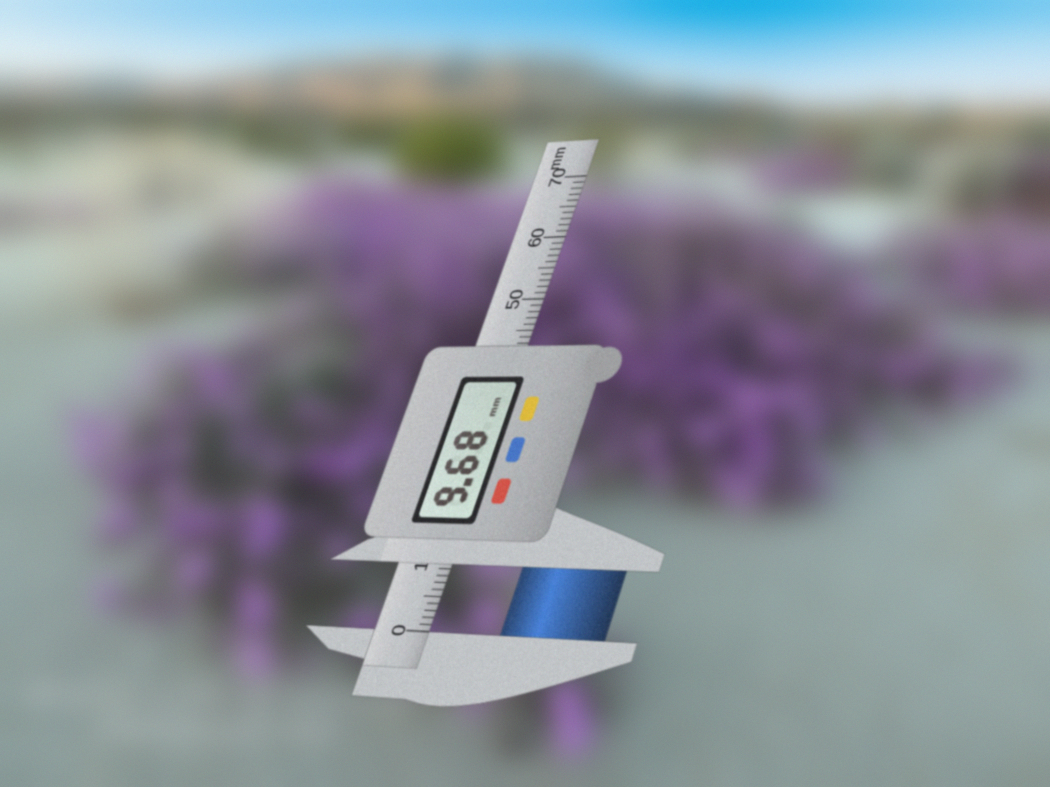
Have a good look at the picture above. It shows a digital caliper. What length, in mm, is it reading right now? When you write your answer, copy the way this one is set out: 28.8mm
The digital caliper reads 9.68mm
